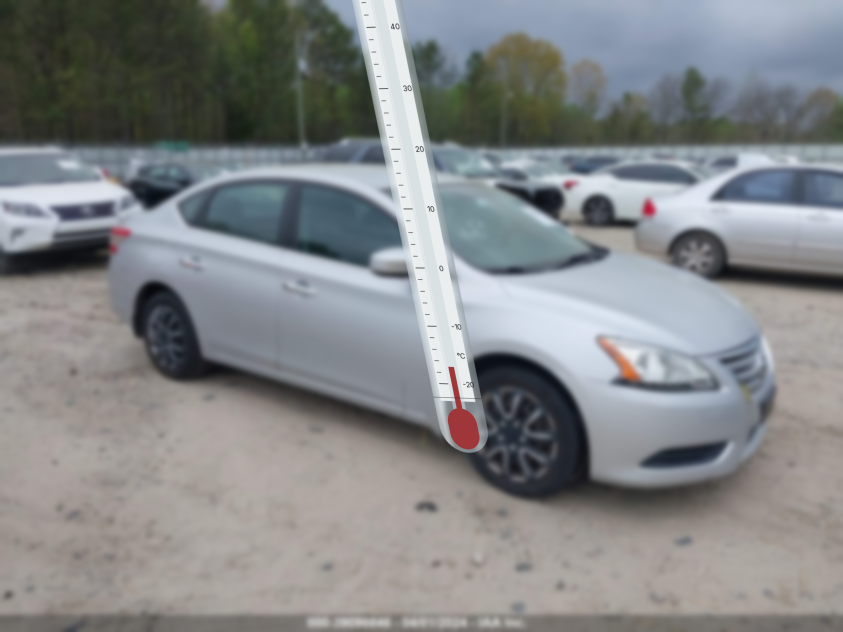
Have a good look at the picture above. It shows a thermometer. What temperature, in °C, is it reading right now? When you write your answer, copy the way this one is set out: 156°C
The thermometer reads -17°C
